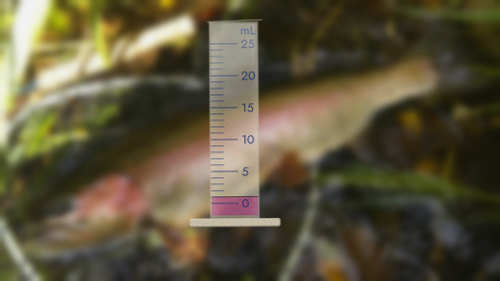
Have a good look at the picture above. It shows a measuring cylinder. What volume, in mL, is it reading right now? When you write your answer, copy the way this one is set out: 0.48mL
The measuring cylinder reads 1mL
